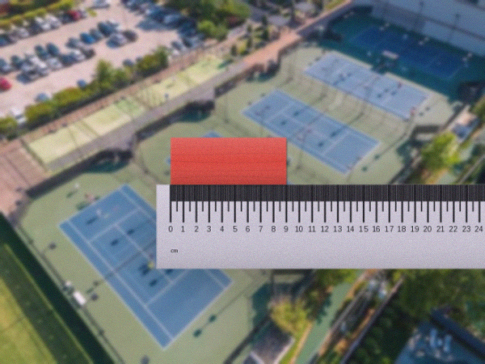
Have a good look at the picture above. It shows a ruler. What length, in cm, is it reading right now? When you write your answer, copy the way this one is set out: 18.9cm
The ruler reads 9cm
